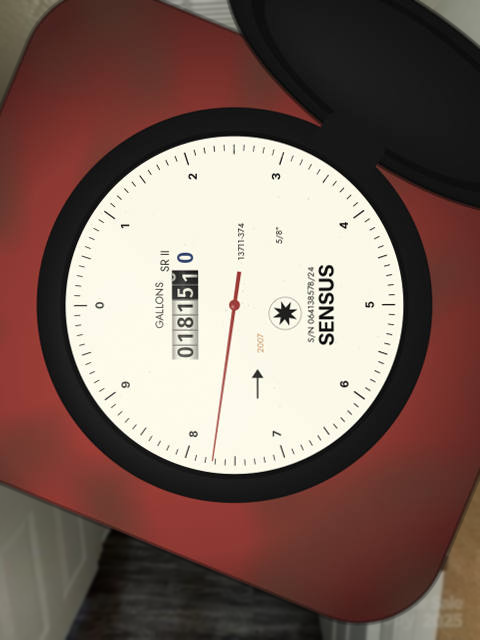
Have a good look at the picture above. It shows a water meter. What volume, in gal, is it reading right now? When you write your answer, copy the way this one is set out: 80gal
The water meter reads 181507.7gal
